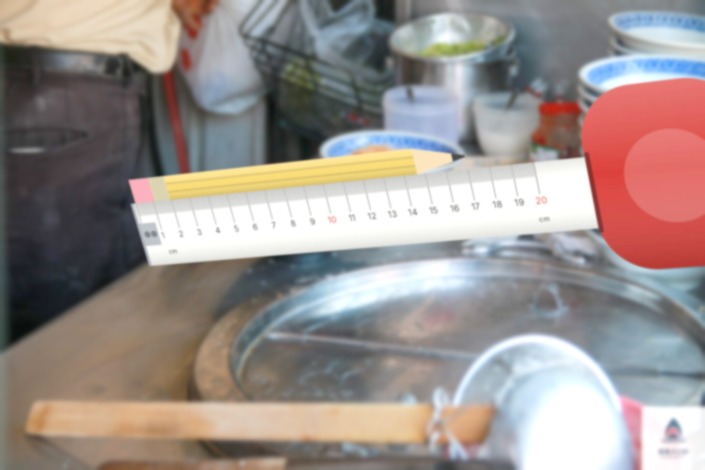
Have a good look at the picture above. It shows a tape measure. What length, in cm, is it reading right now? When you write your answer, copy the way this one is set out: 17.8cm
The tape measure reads 17cm
